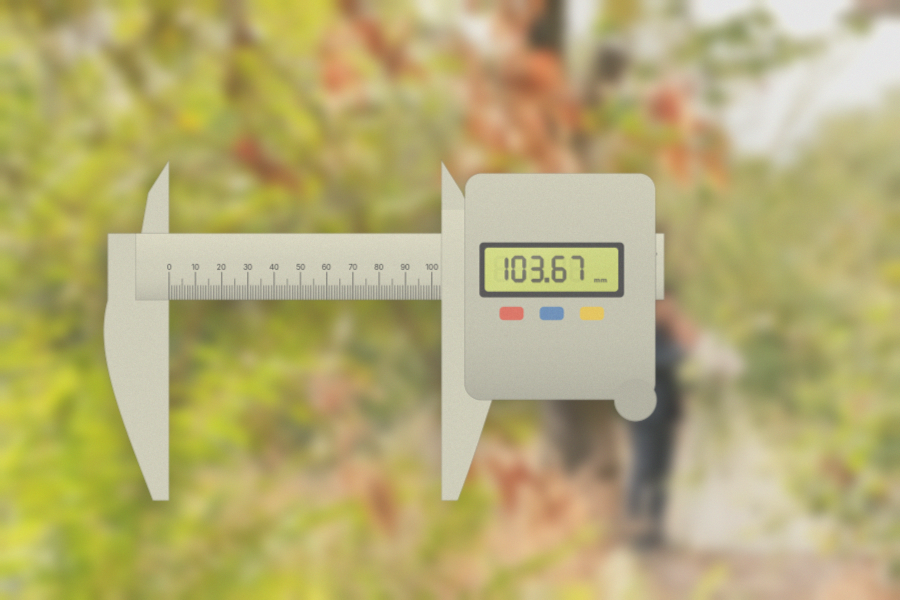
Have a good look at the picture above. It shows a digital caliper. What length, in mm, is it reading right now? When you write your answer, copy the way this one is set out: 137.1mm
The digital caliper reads 103.67mm
